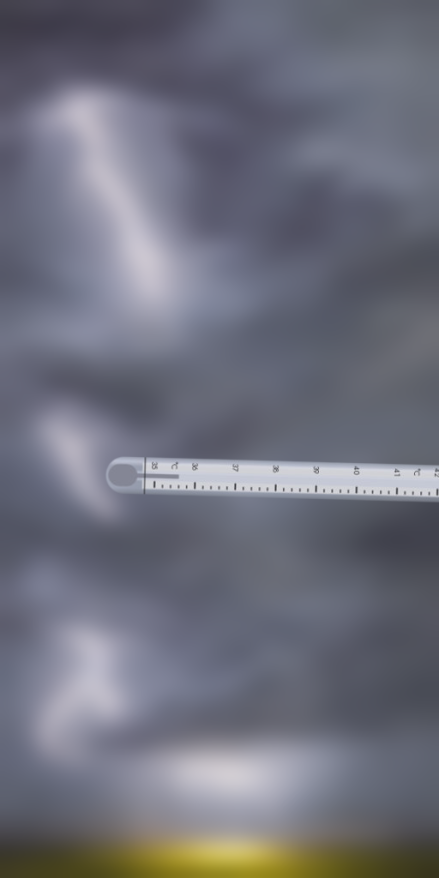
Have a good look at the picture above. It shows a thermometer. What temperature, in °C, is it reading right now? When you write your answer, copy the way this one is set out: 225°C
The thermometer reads 35.6°C
